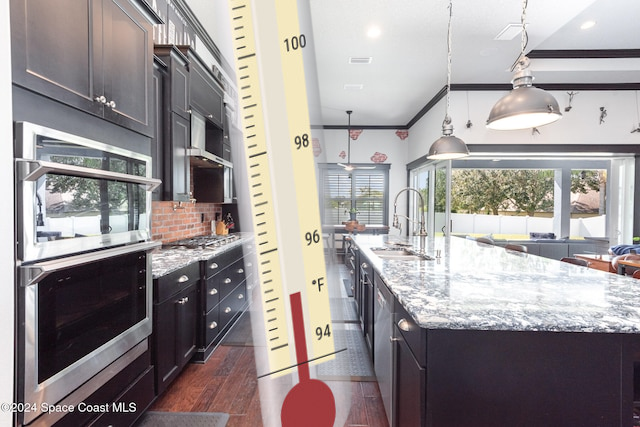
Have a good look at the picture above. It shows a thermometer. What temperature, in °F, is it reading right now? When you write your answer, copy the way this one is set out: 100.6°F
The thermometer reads 95°F
